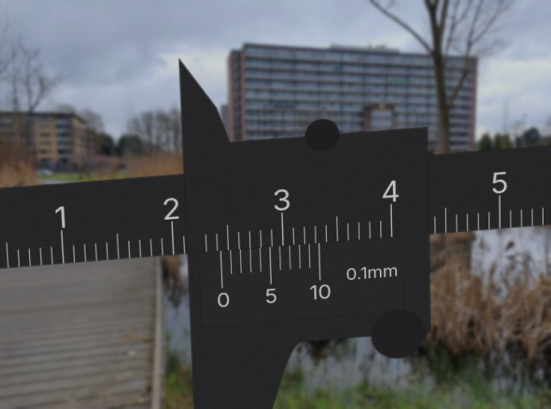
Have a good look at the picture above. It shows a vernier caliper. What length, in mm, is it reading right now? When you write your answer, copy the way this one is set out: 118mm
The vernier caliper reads 24.3mm
